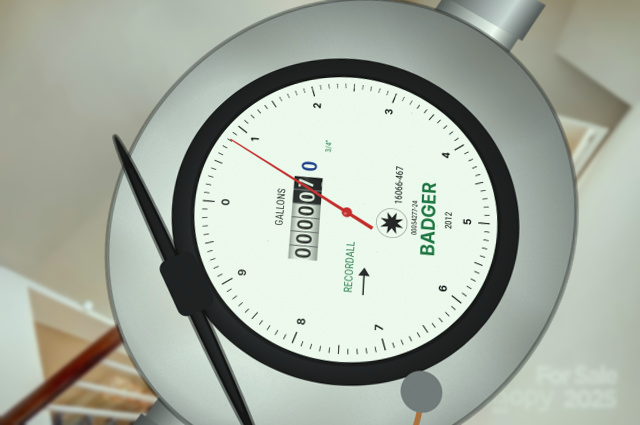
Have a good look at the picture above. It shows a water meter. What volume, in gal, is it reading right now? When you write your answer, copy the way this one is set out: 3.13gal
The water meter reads 70.8gal
